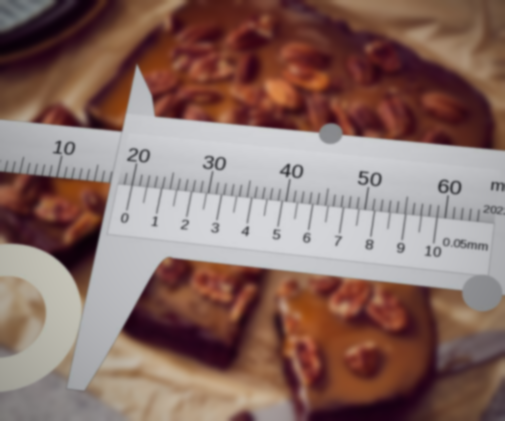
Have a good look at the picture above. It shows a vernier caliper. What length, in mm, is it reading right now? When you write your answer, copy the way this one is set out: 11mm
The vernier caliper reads 20.0mm
